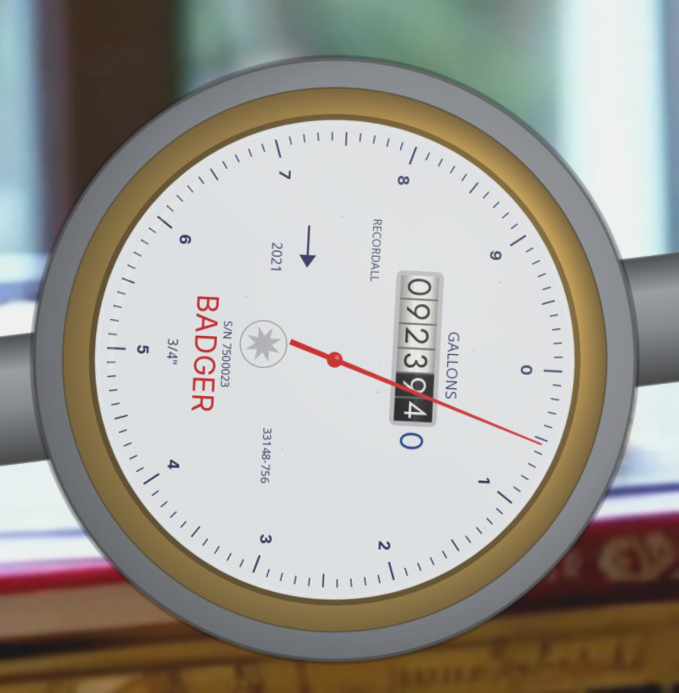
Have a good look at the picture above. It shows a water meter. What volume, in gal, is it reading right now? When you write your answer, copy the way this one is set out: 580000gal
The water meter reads 923940.5gal
